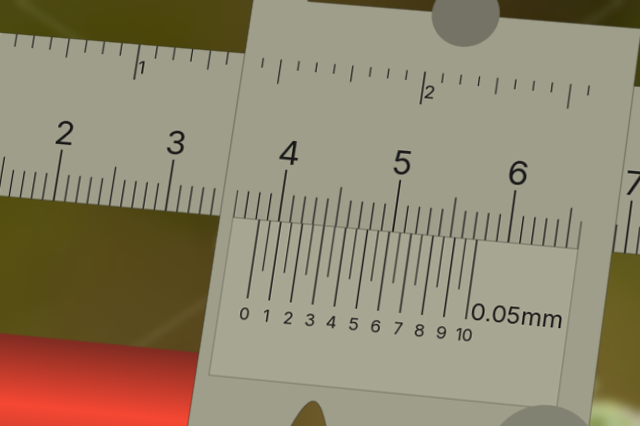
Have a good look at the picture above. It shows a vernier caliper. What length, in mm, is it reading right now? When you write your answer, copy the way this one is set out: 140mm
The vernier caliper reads 38.3mm
